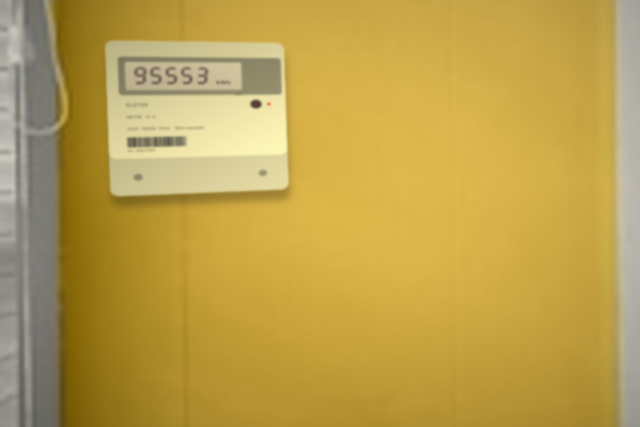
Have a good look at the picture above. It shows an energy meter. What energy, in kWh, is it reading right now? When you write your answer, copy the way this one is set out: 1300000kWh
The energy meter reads 95553kWh
